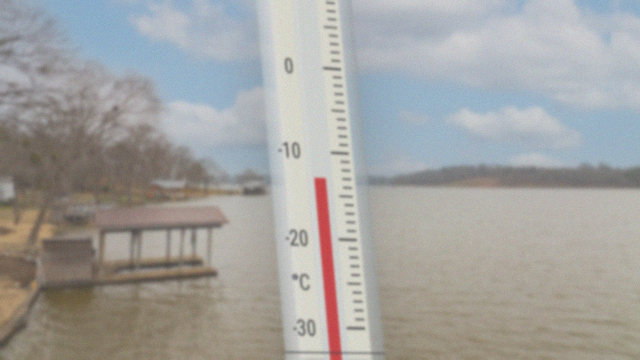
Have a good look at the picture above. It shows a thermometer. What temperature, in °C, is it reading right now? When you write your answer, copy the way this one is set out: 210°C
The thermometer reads -13°C
